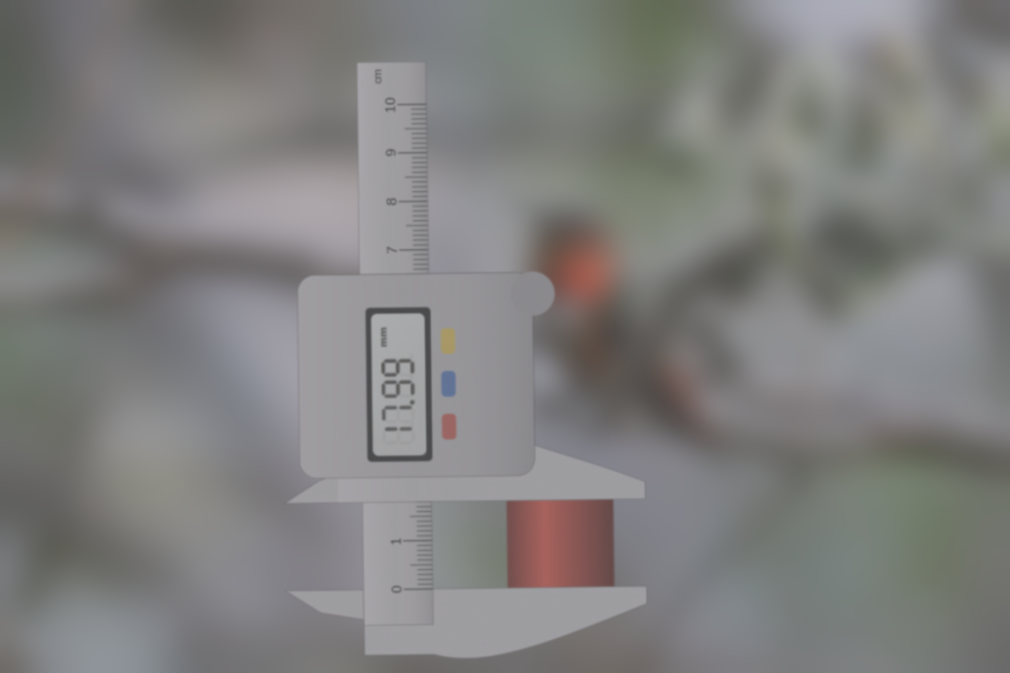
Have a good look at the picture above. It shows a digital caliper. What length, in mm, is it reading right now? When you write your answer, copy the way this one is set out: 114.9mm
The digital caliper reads 17.99mm
